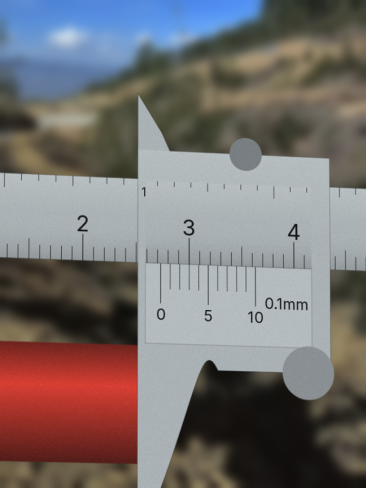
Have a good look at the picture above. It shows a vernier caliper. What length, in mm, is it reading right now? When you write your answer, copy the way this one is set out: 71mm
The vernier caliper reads 27.3mm
